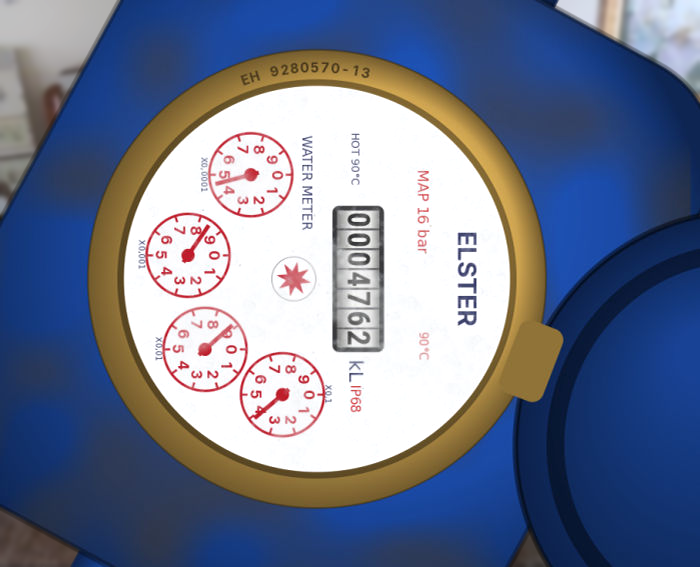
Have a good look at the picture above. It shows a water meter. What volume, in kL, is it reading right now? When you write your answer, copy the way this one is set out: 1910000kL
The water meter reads 4762.3884kL
